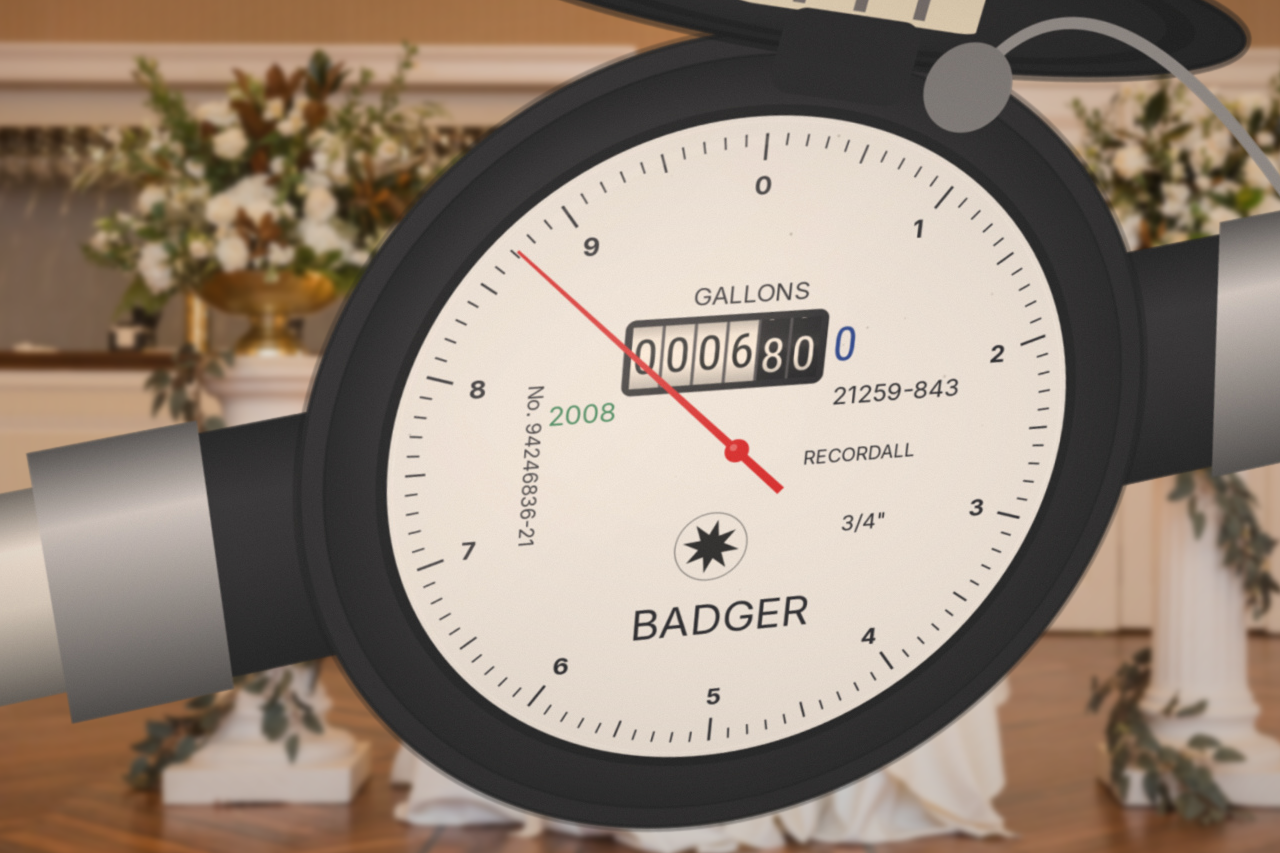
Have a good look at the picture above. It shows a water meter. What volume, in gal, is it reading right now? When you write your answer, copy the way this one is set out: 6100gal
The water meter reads 6798.7gal
